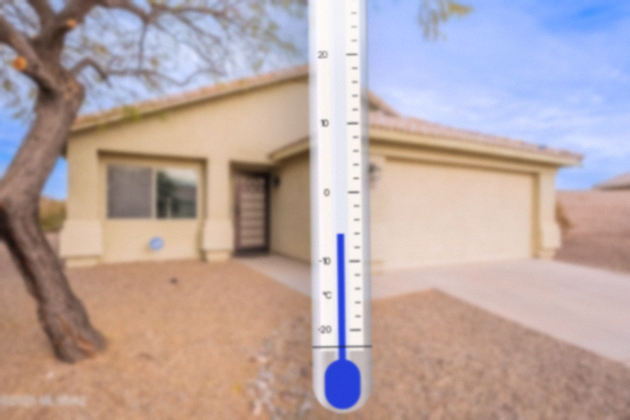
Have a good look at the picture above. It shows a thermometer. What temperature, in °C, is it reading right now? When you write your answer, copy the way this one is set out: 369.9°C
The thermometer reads -6°C
